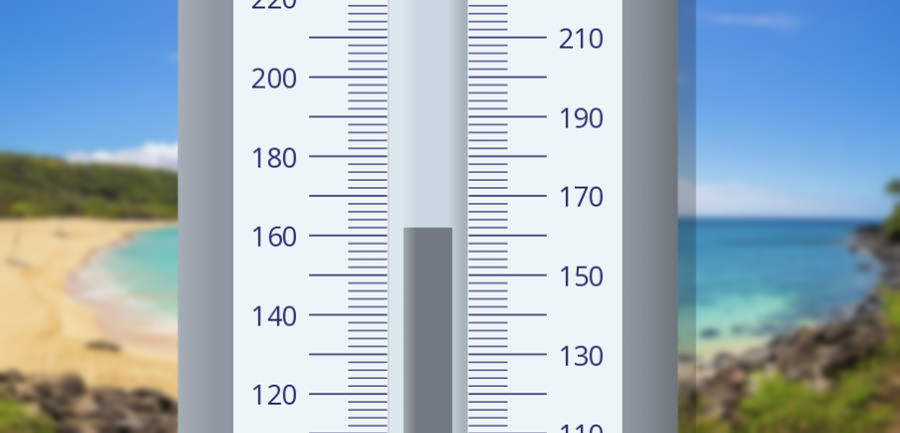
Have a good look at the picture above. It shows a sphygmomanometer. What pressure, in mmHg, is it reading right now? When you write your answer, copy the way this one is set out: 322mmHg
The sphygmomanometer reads 162mmHg
